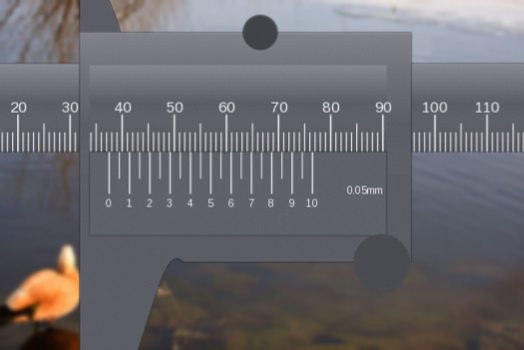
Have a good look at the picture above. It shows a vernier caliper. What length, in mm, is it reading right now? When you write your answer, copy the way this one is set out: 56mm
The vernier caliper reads 37.5mm
